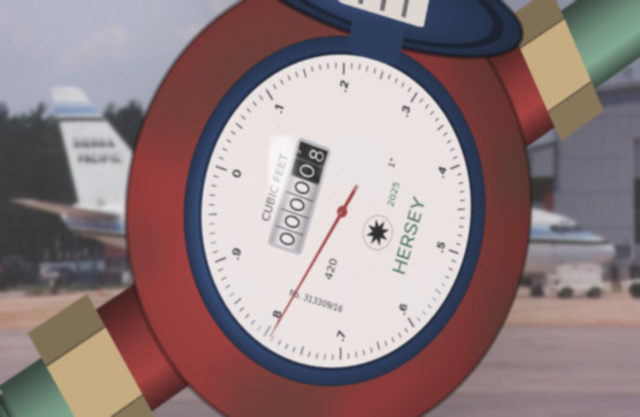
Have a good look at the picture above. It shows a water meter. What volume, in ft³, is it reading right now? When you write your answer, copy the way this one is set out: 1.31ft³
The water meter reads 7.79ft³
